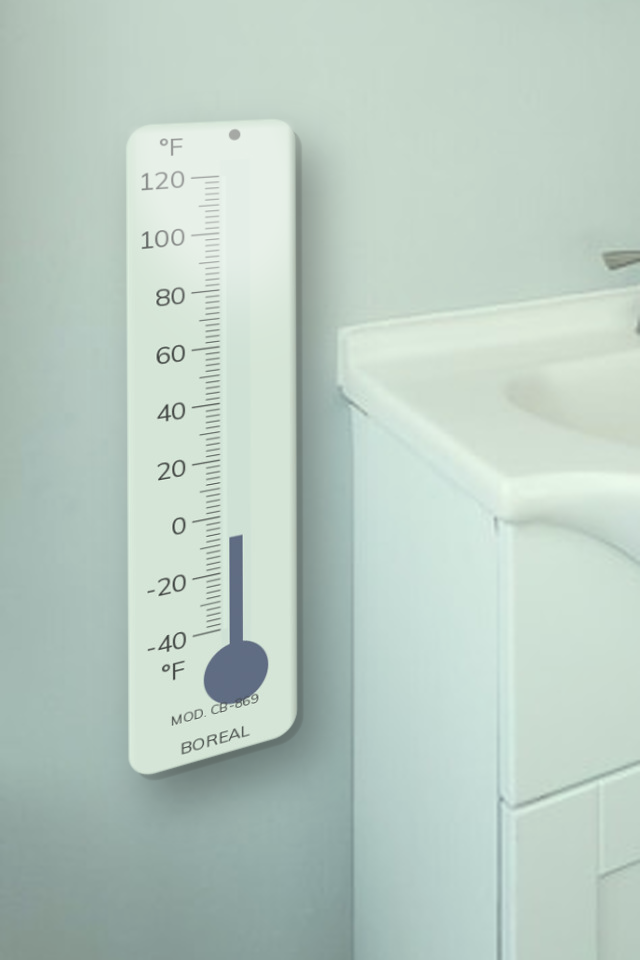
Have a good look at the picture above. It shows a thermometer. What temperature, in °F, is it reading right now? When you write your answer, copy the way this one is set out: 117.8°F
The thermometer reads -8°F
